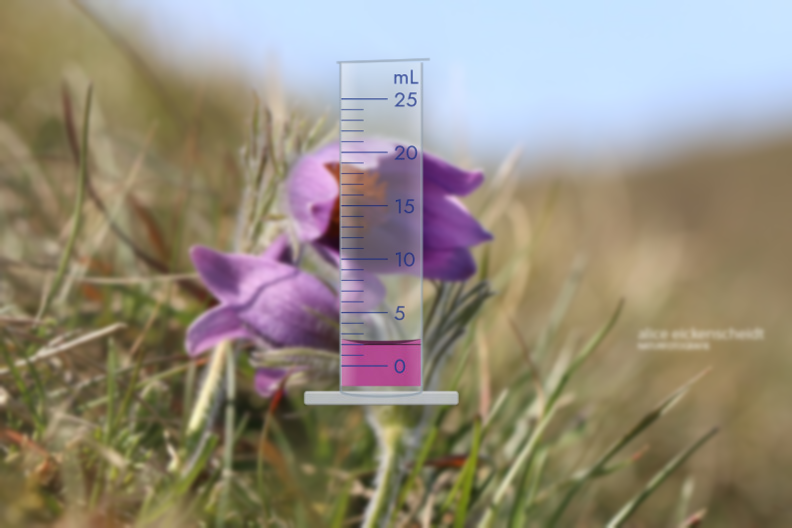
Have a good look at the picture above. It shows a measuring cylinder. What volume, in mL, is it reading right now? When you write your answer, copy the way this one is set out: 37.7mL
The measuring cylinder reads 2mL
